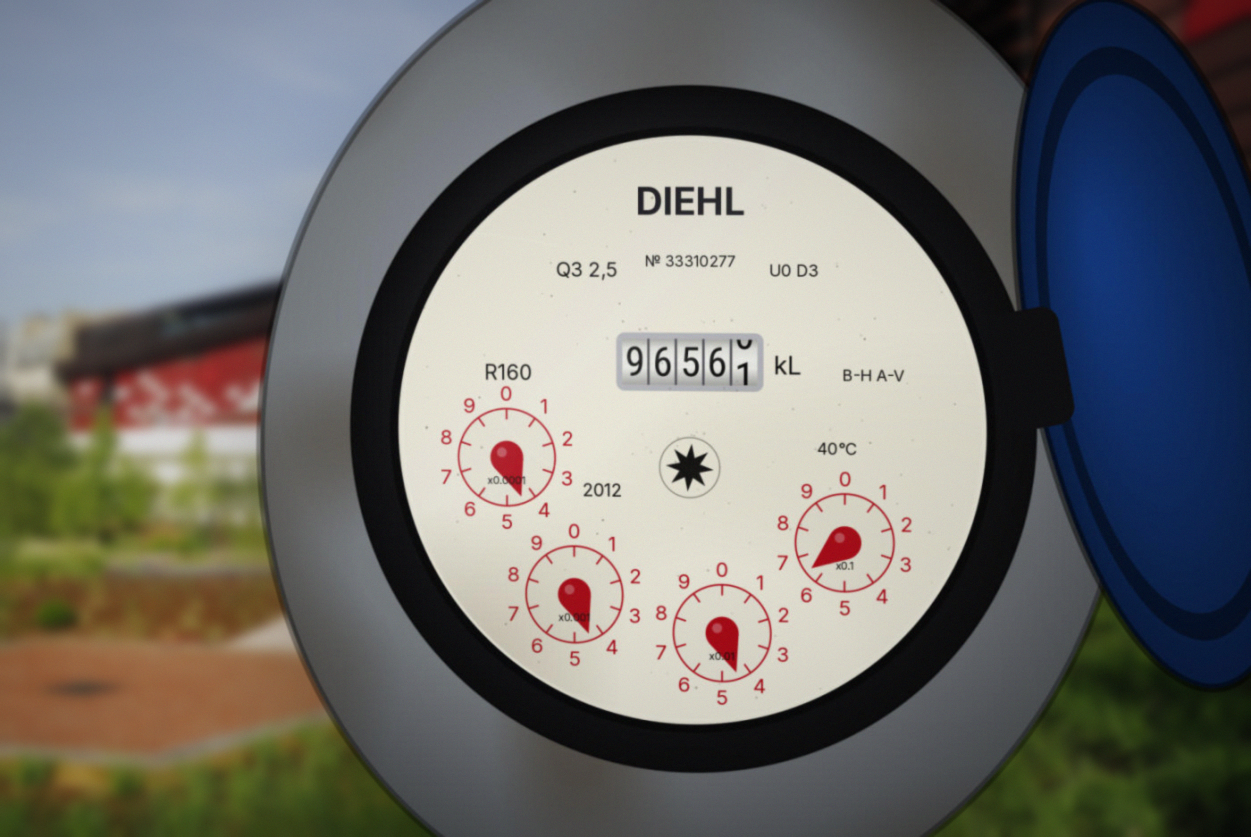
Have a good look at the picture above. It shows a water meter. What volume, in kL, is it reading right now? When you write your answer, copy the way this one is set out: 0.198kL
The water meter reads 96560.6444kL
